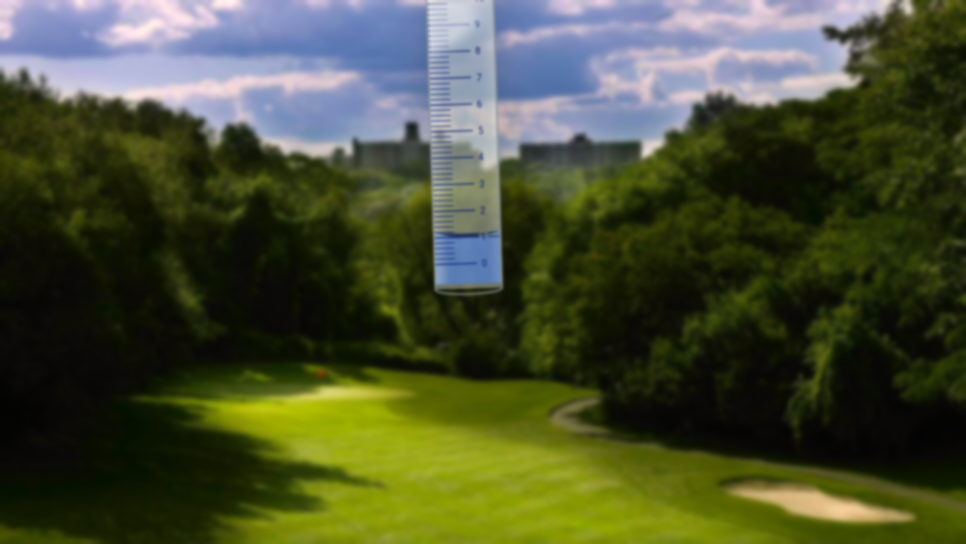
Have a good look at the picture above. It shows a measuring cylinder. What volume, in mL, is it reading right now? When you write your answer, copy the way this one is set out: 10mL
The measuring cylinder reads 1mL
